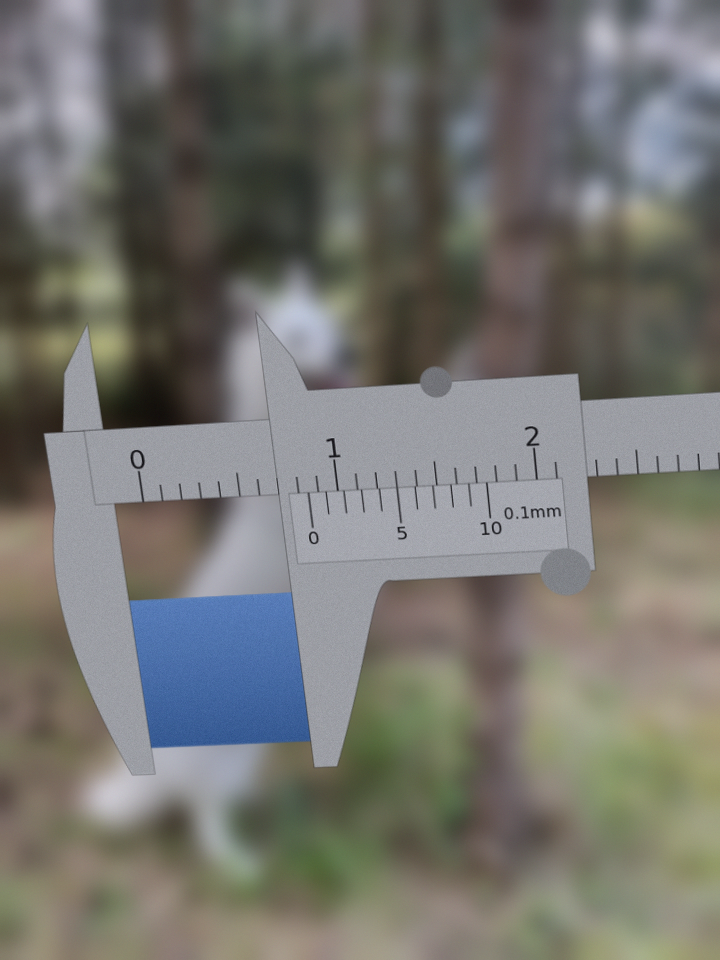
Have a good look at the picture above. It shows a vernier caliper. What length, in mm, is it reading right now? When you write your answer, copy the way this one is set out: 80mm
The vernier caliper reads 8.5mm
